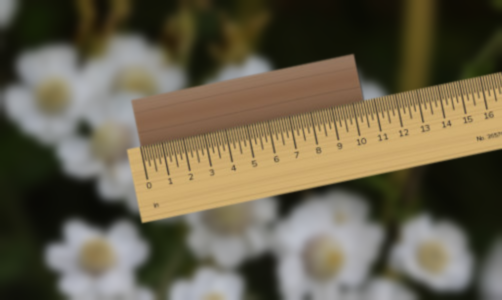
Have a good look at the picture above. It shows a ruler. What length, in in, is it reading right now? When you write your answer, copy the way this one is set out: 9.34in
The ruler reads 10.5in
